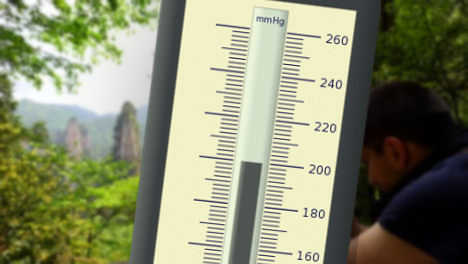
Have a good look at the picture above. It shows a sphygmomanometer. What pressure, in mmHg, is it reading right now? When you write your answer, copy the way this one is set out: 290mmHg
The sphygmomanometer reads 200mmHg
